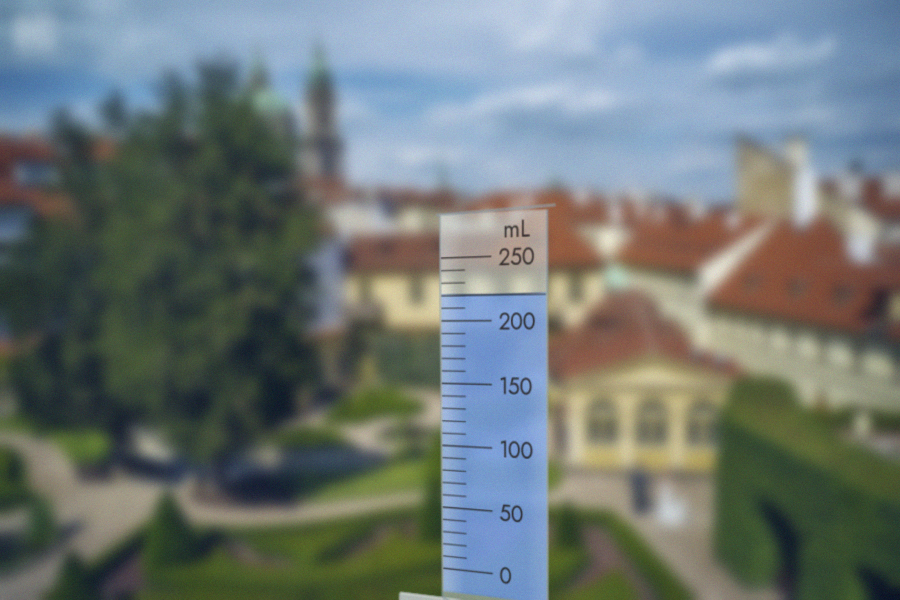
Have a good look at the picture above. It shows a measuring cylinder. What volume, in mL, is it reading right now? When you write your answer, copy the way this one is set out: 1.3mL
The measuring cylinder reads 220mL
